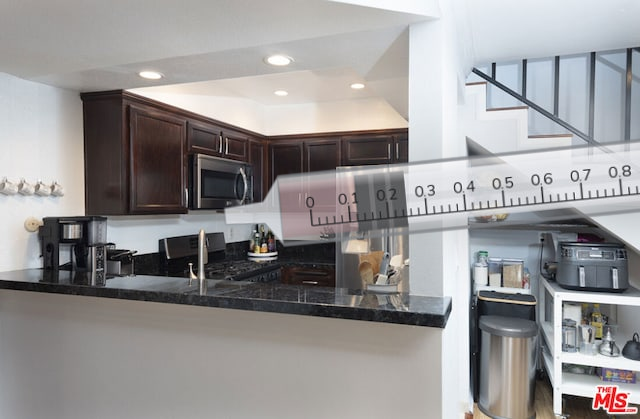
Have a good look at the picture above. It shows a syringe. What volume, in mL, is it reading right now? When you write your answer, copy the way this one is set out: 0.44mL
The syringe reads 0.12mL
